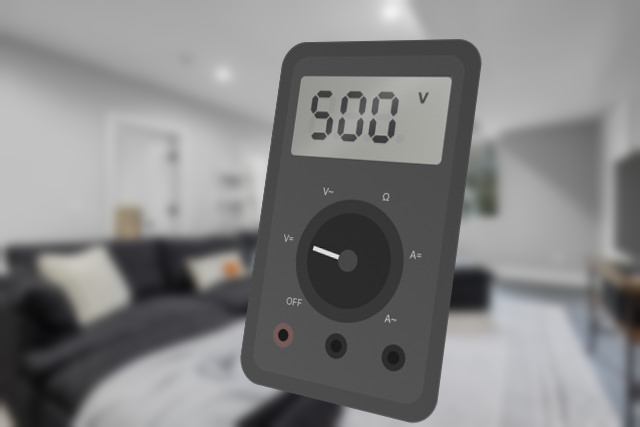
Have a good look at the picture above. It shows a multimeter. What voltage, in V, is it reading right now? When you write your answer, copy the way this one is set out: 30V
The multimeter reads 500V
